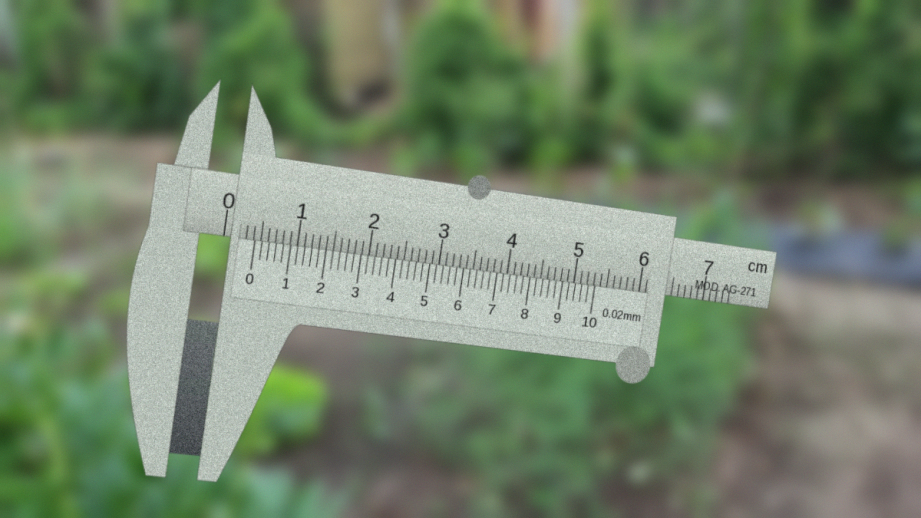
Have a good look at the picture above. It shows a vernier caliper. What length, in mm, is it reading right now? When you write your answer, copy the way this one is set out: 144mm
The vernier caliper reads 4.2mm
